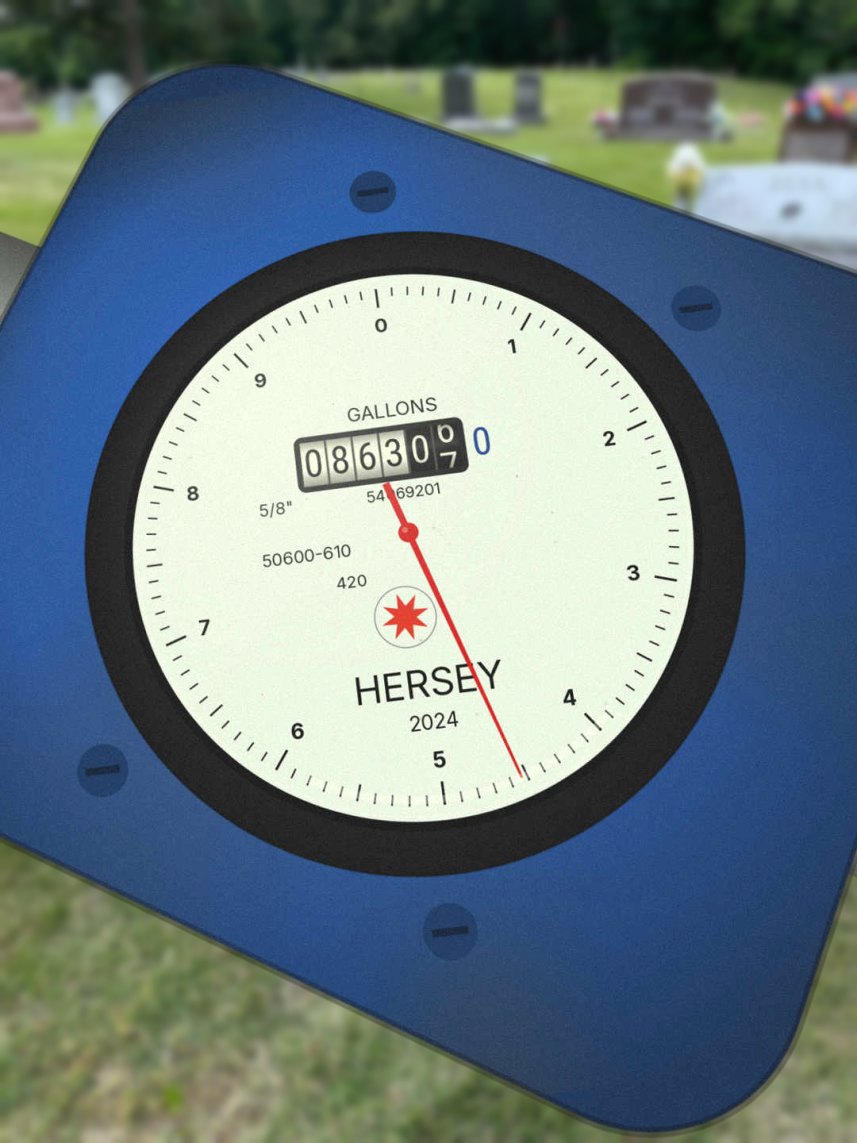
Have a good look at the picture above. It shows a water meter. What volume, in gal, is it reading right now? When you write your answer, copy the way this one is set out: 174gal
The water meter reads 863064.5gal
